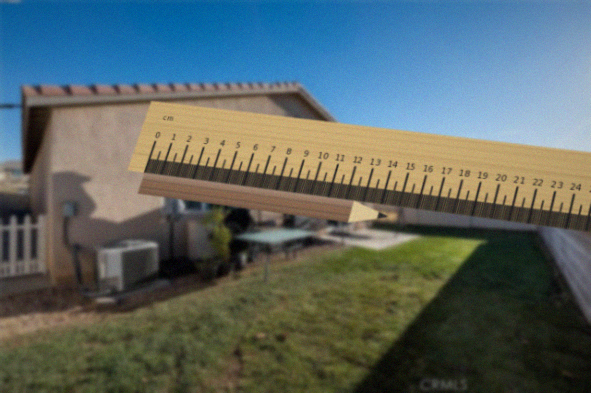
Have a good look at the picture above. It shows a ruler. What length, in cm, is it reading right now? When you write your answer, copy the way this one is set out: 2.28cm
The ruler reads 14.5cm
